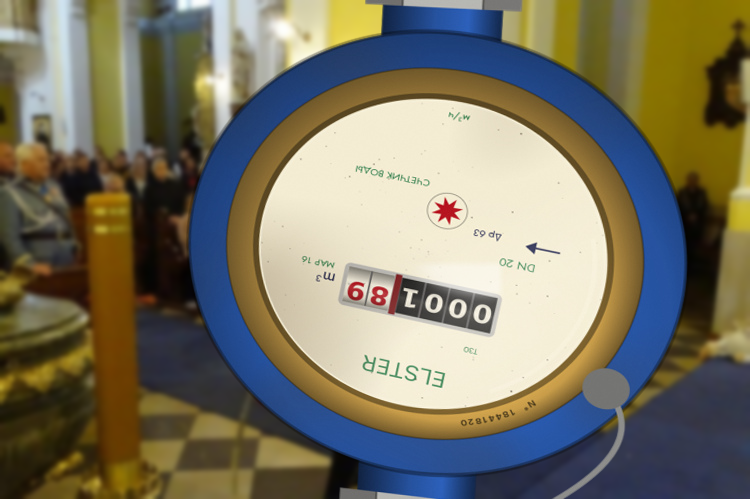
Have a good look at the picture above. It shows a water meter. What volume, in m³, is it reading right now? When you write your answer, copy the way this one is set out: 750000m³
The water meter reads 1.89m³
